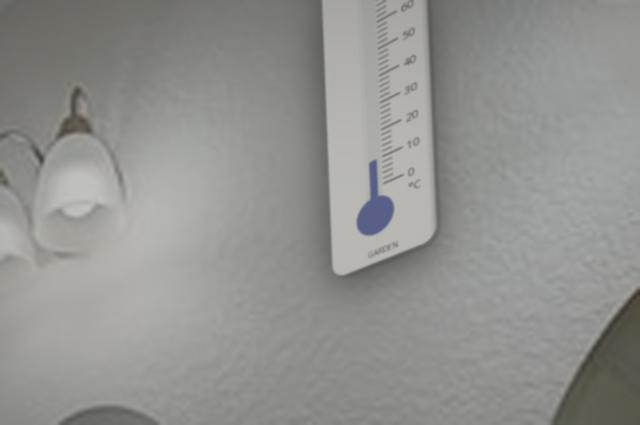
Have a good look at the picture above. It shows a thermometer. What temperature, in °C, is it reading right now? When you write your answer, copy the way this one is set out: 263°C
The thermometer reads 10°C
